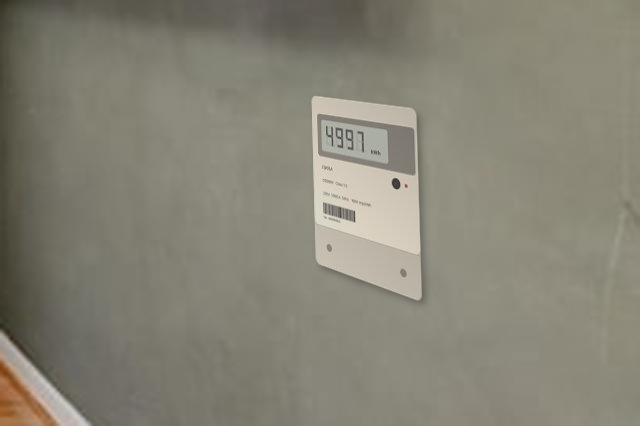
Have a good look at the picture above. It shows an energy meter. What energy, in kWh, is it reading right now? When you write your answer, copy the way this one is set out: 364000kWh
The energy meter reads 4997kWh
